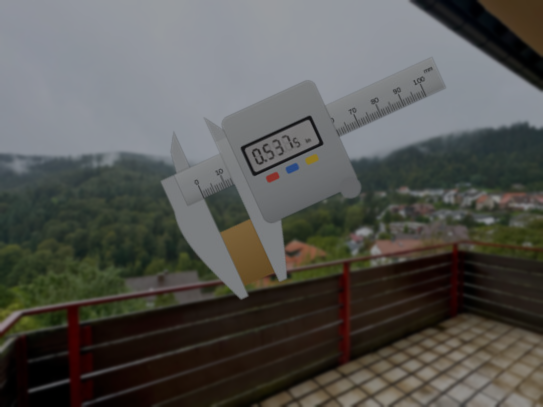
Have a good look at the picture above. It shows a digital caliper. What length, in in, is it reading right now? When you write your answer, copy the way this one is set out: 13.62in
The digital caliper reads 0.5375in
